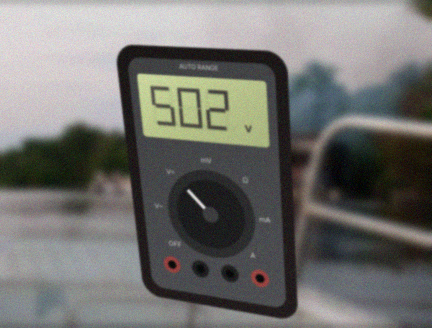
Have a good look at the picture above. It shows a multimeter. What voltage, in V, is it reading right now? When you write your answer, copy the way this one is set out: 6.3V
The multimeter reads 502V
